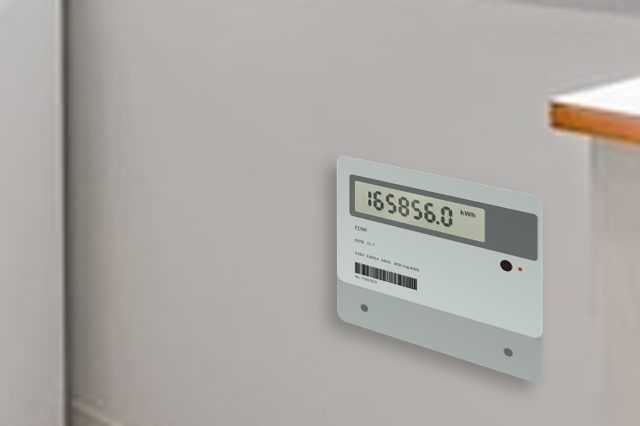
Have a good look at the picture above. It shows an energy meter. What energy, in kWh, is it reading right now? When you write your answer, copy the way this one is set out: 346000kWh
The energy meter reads 165856.0kWh
